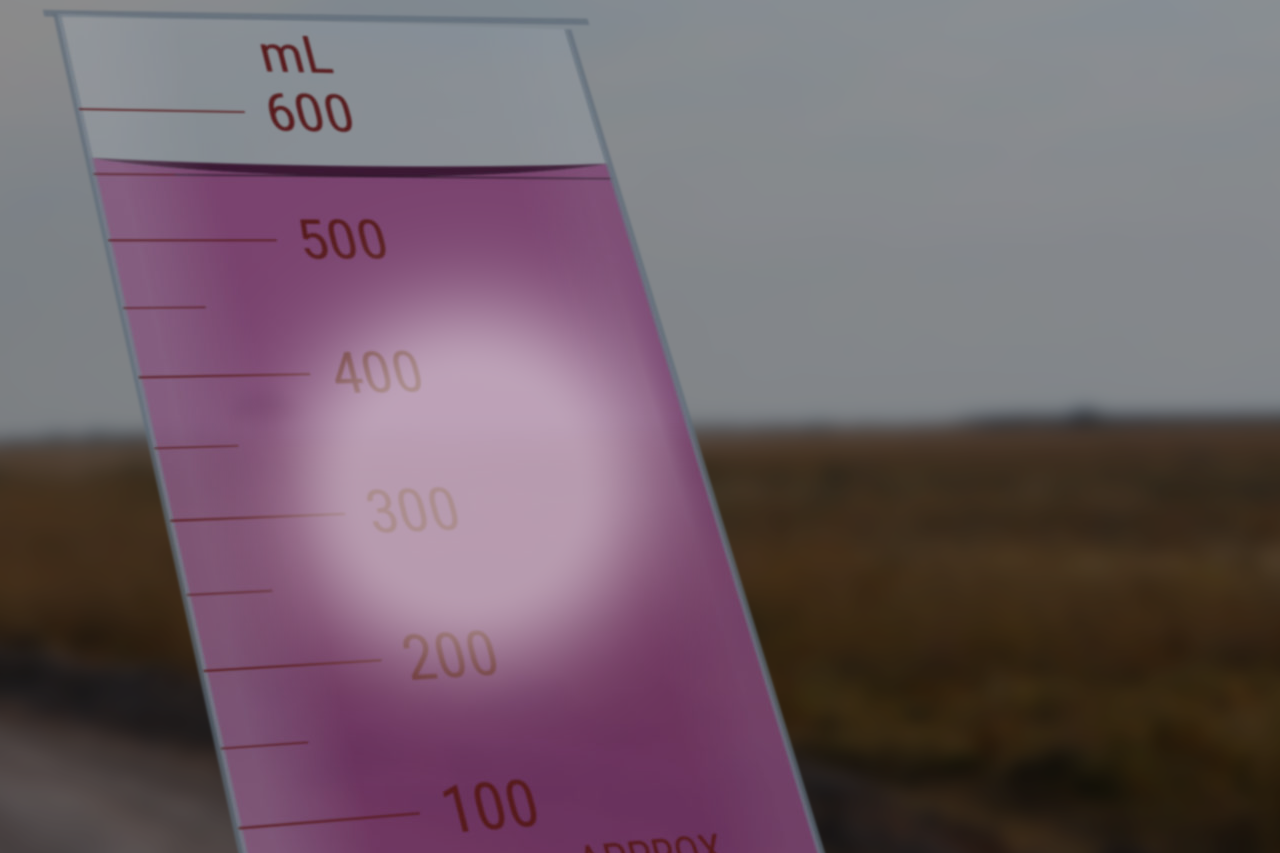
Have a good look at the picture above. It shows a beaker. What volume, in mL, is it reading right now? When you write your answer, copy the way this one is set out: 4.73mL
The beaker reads 550mL
